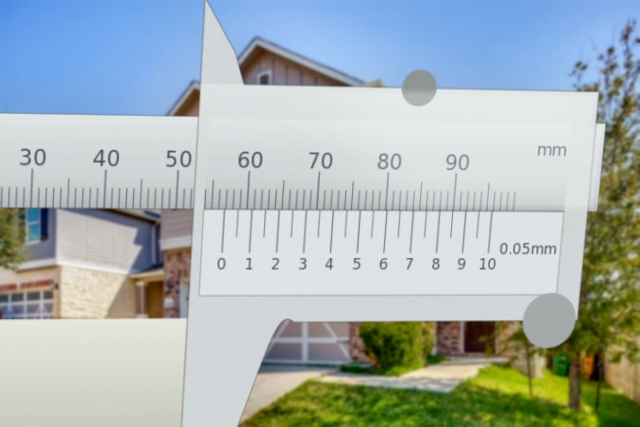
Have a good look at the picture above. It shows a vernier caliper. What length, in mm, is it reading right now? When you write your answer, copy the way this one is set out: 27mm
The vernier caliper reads 56.8mm
